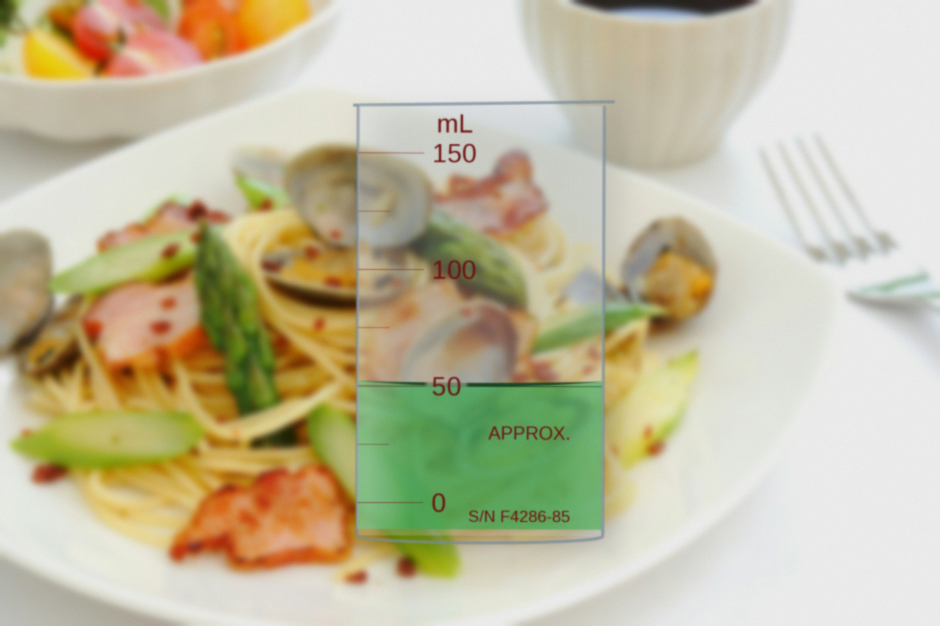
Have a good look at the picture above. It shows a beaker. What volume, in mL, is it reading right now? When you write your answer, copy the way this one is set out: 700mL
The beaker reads 50mL
